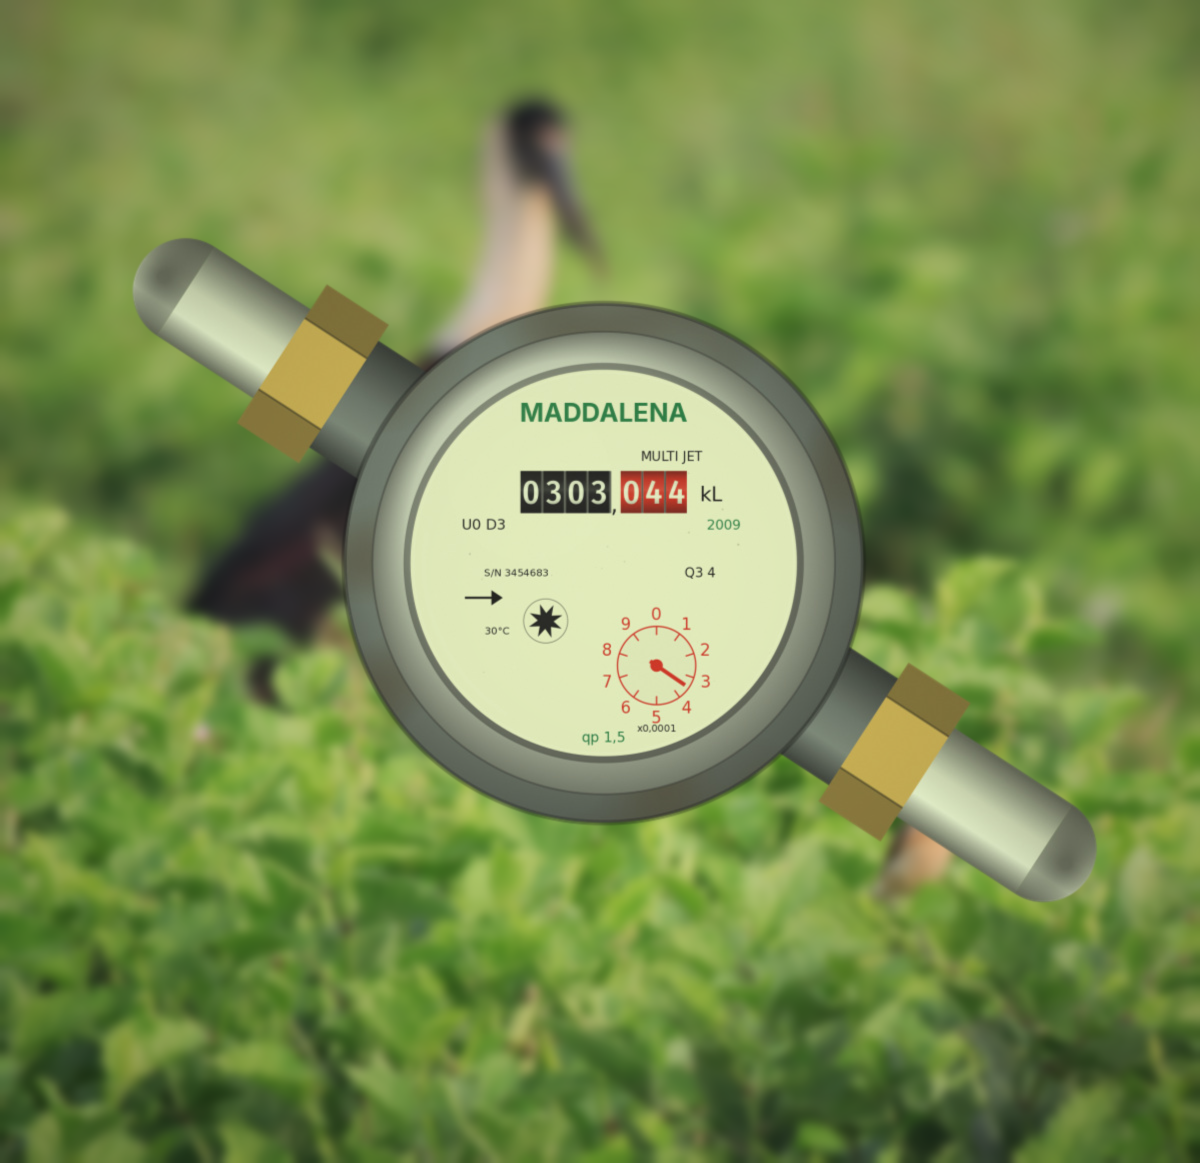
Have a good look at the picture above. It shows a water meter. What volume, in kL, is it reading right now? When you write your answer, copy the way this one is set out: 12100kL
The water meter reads 303.0443kL
